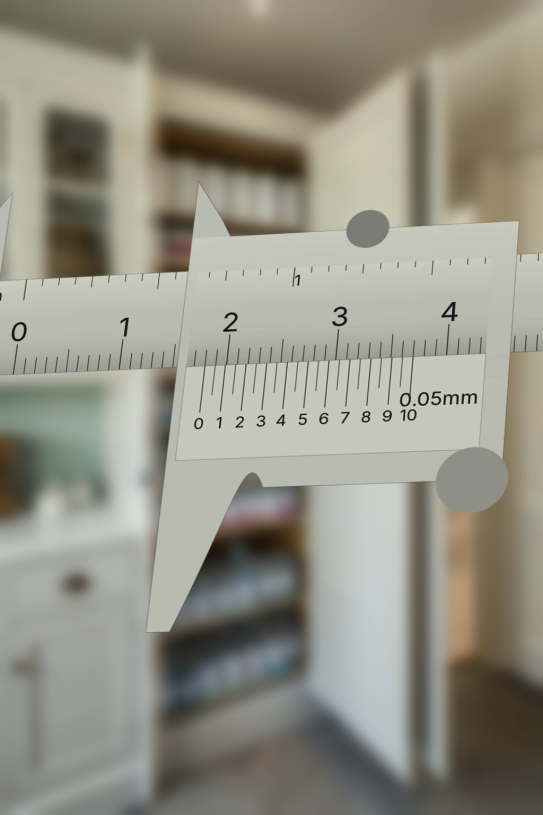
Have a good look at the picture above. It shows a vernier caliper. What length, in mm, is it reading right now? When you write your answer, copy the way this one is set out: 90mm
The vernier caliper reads 18.0mm
